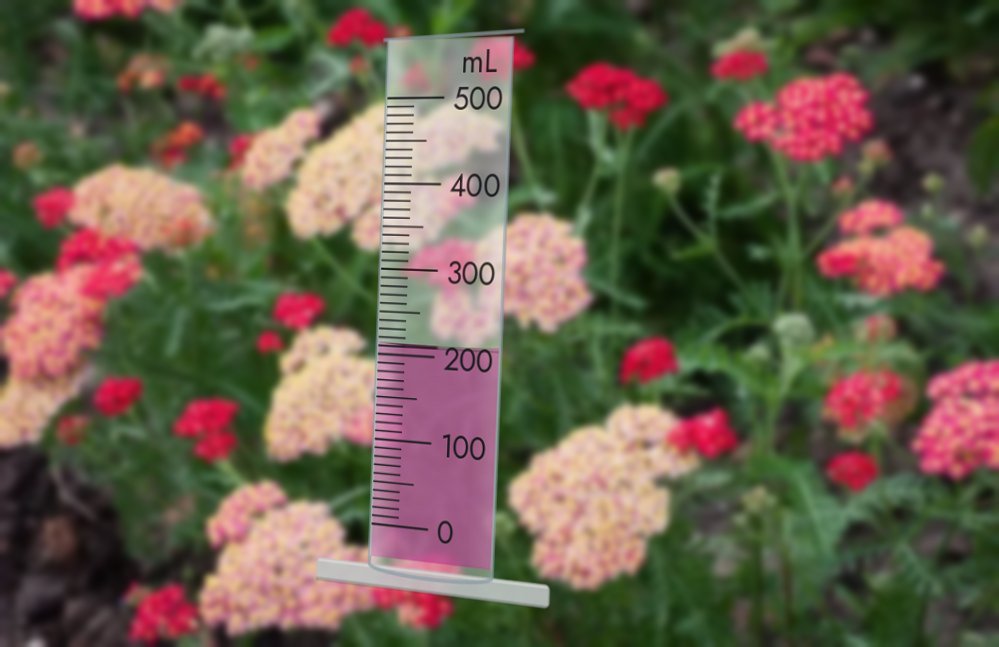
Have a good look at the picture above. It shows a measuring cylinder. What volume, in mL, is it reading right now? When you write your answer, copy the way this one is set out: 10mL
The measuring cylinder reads 210mL
